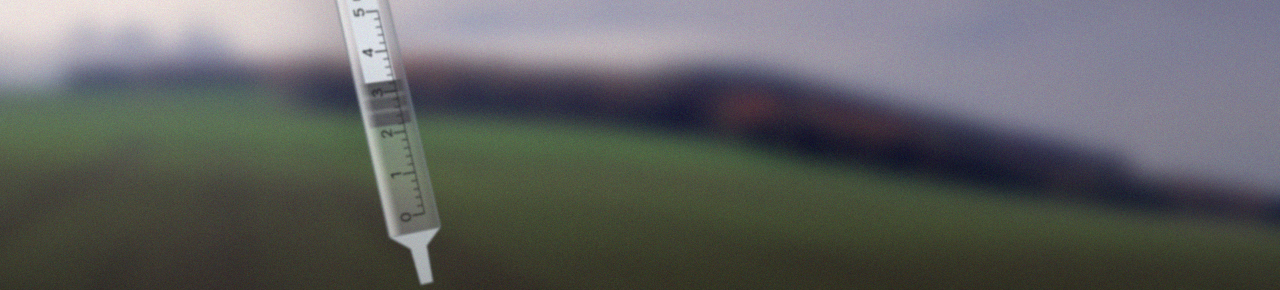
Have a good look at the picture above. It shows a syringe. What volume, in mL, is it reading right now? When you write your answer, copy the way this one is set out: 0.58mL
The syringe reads 2.2mL
